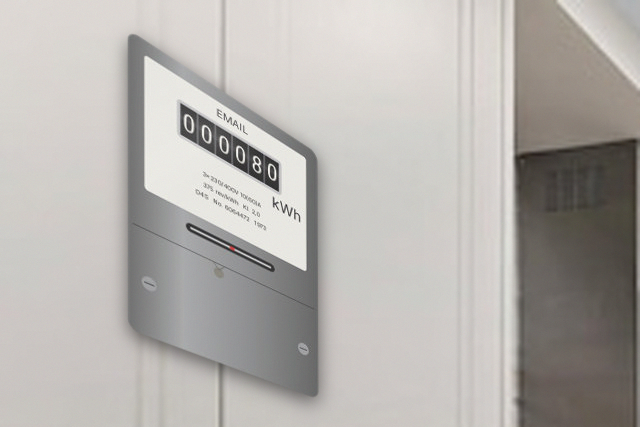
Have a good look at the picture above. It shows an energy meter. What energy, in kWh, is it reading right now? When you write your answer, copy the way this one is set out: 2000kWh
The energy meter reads 80kWh
